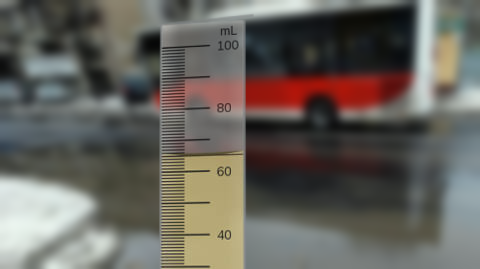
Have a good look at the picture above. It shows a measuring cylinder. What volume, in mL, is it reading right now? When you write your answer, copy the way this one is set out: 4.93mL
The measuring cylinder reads 65mL
